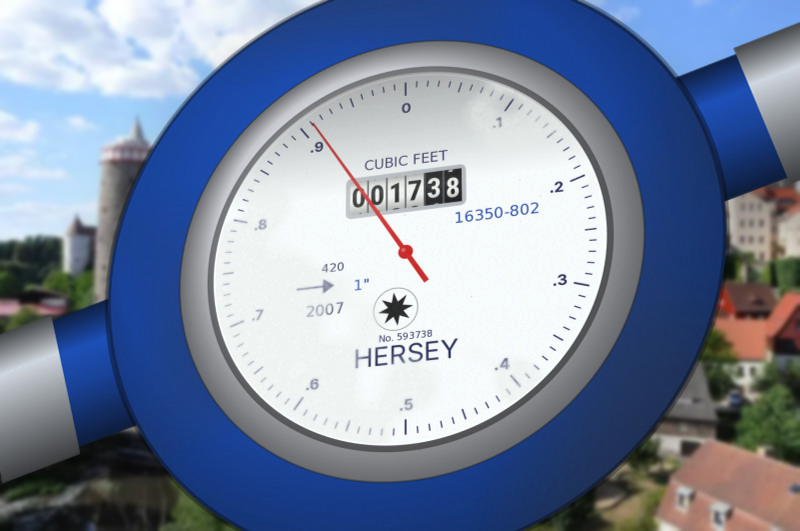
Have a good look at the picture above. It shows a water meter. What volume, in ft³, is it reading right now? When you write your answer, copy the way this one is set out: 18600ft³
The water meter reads 1737.91ft³
